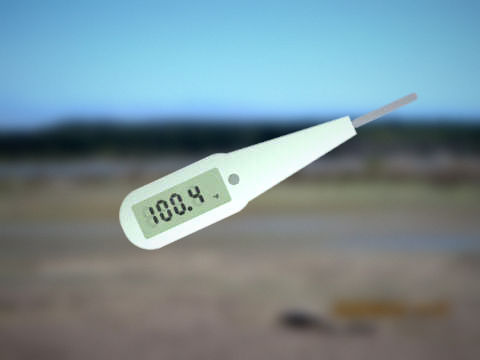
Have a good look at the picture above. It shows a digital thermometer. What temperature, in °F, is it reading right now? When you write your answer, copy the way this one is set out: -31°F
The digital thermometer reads 100.4°F
